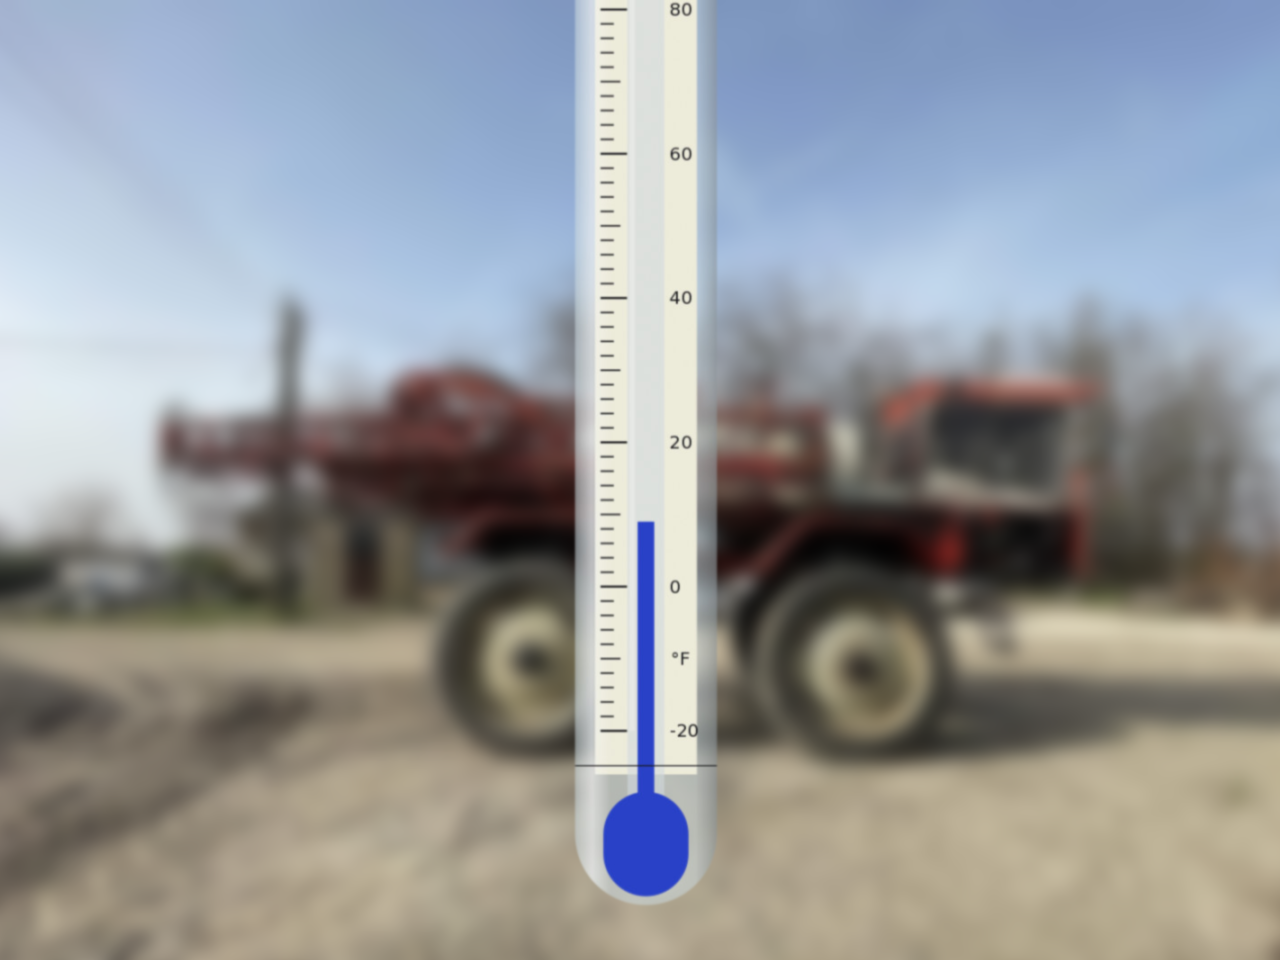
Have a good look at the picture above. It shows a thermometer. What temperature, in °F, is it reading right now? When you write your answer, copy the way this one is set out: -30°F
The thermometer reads 9°F
